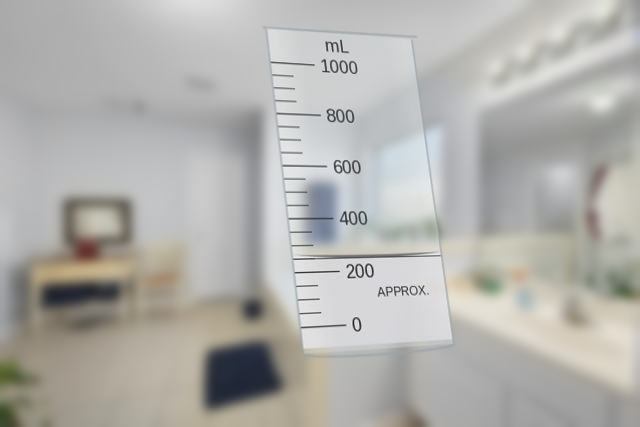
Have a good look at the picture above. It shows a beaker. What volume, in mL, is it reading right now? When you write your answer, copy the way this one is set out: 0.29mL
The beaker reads 250mL
